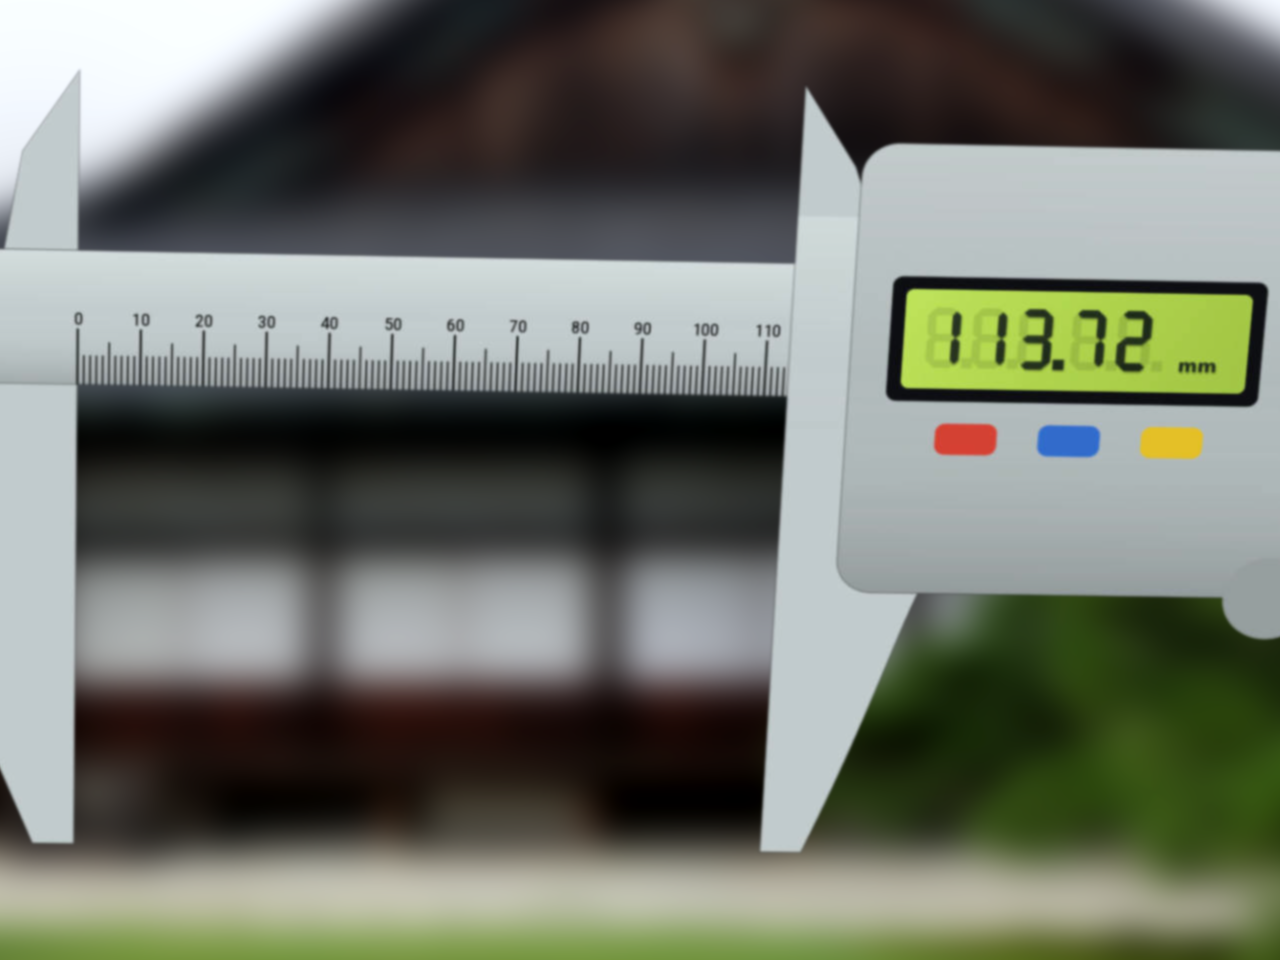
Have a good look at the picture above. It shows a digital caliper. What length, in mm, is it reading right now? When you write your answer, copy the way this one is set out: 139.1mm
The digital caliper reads 113.72mm
